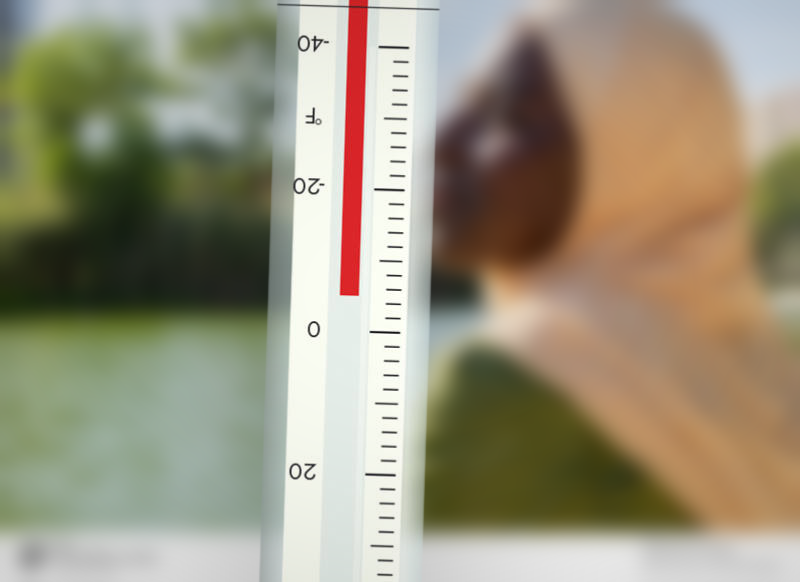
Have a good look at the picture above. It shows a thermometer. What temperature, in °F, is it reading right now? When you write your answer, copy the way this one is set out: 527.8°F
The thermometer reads -5°F
